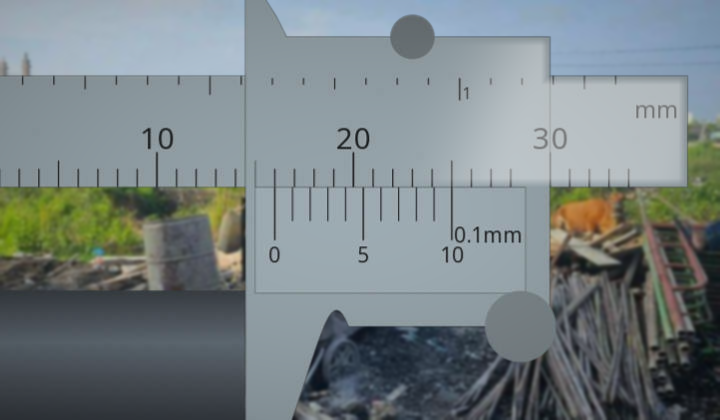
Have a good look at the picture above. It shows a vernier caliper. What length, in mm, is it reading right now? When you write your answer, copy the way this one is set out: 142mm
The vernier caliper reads 16.0mm
